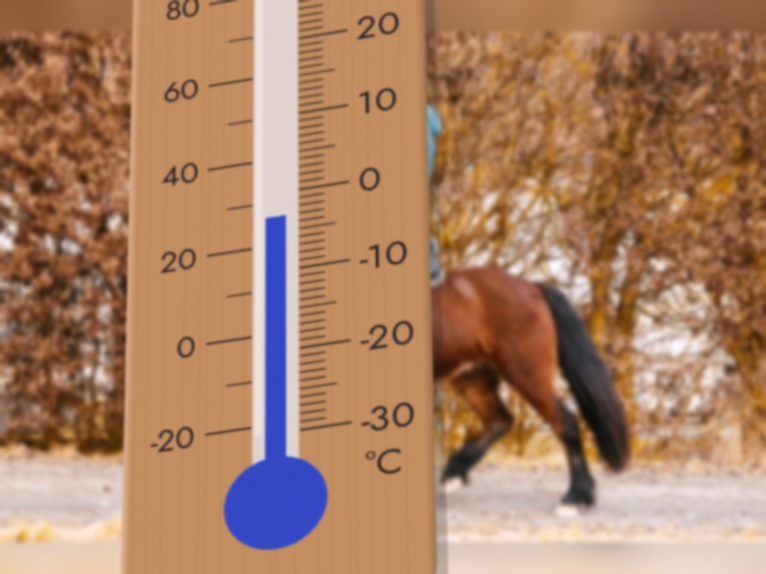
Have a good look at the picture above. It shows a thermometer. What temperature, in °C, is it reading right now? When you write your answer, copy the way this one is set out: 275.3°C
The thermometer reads -3°C
